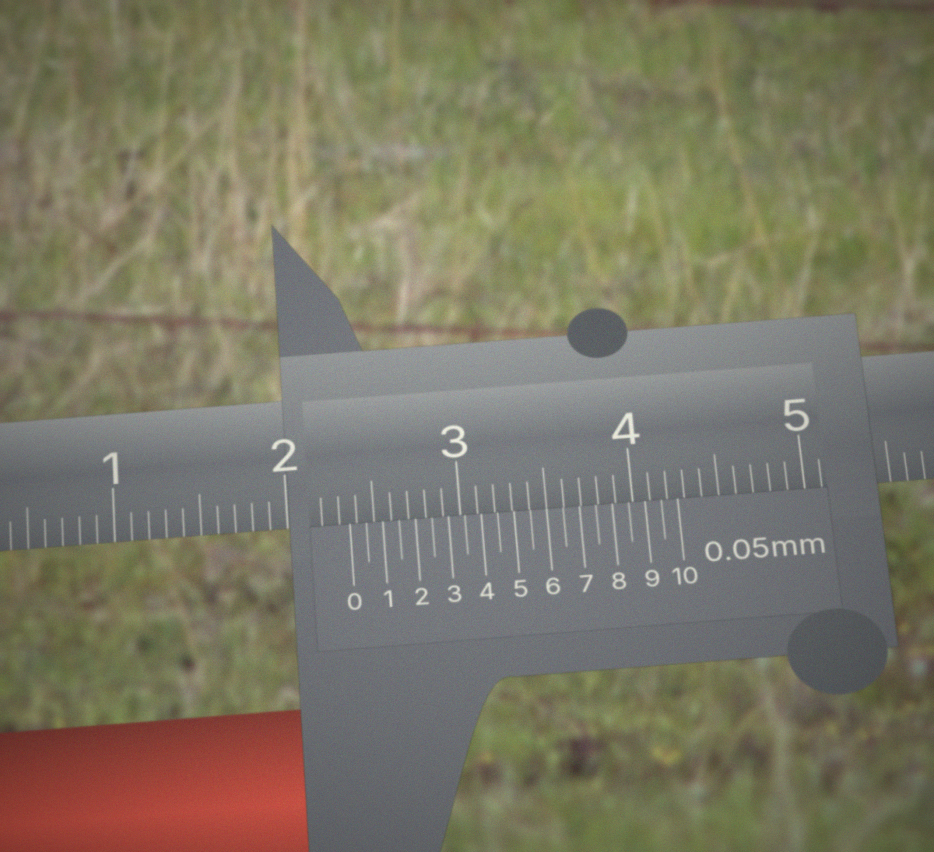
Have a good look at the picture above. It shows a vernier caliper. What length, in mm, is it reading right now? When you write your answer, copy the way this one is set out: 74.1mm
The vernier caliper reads 23.6mm
